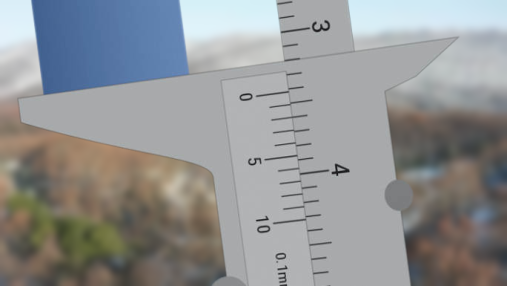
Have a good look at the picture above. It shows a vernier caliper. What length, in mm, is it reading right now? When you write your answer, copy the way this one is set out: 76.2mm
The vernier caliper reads 34.2mm
